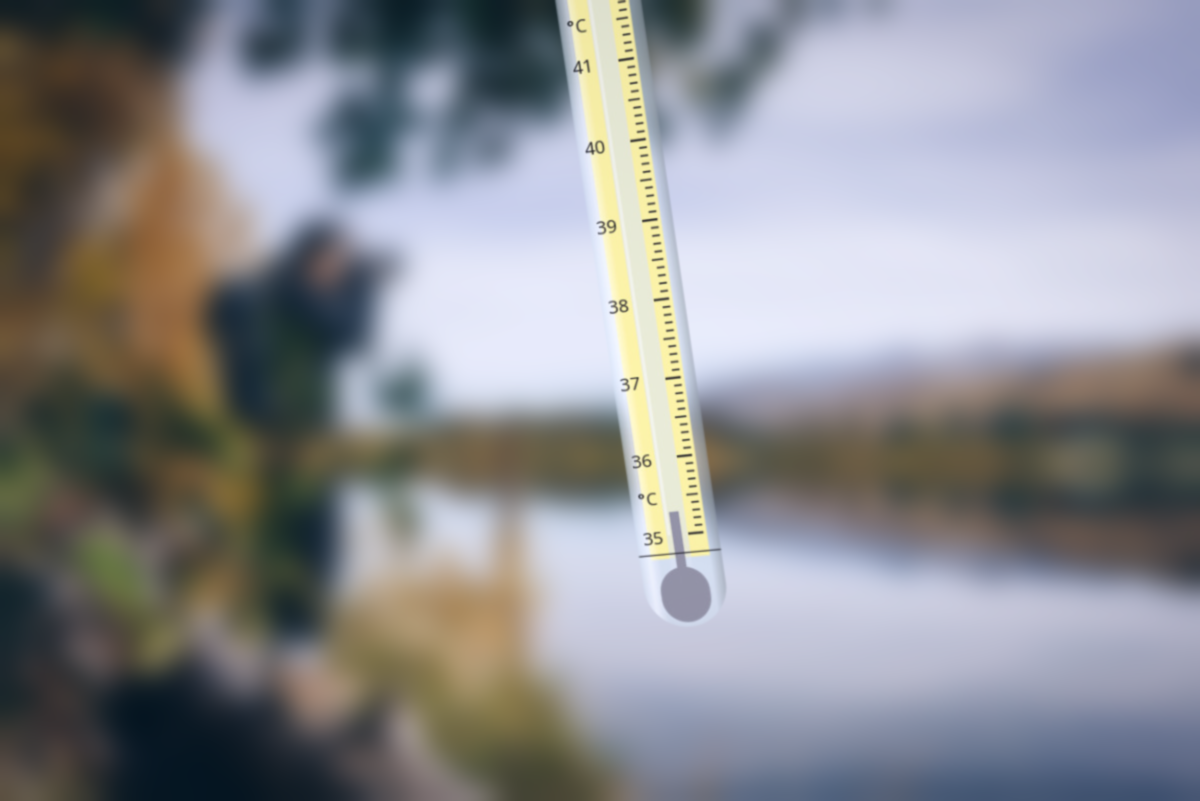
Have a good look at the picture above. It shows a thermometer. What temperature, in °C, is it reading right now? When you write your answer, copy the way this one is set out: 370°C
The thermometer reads 35.3°C
